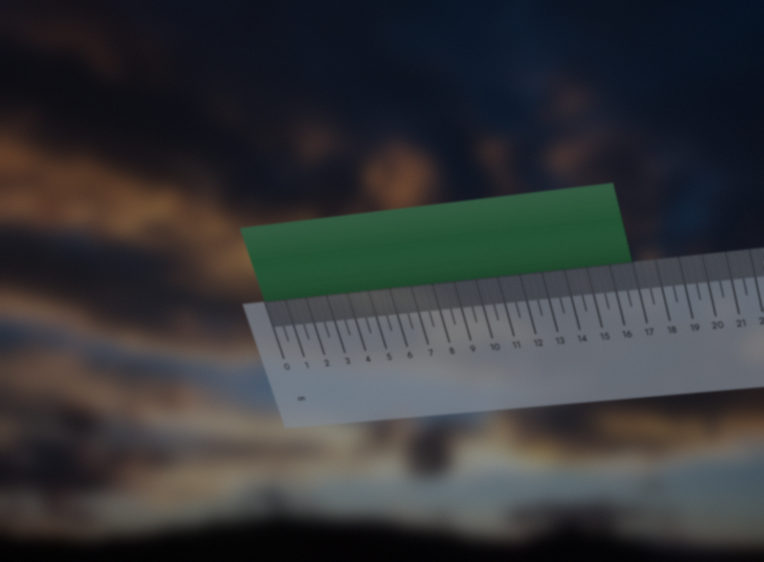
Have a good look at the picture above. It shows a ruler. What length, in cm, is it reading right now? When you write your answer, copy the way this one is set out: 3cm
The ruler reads 17cm
